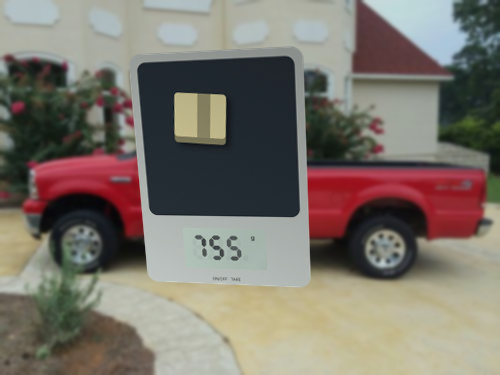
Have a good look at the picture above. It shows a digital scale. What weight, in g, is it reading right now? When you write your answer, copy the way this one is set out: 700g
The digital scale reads 755g
